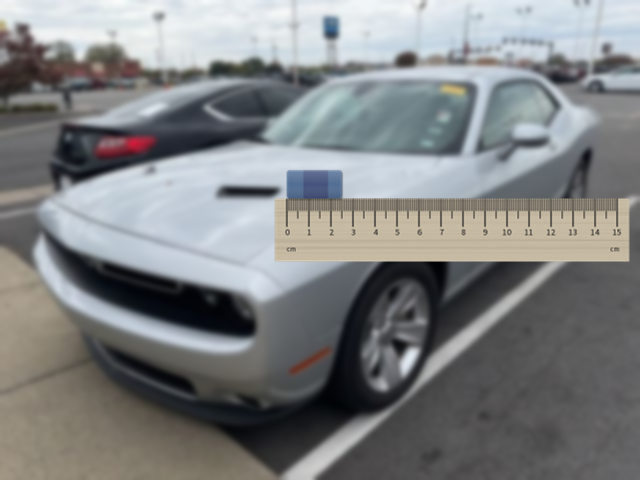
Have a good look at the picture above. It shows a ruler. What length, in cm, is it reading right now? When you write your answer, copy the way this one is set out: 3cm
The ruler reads 2.5cm
